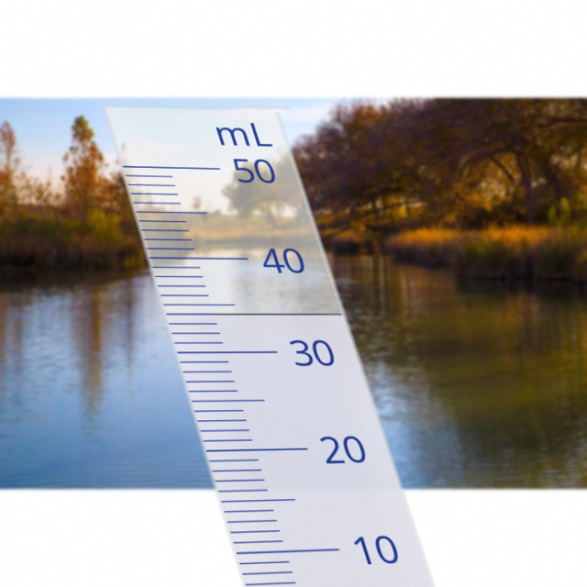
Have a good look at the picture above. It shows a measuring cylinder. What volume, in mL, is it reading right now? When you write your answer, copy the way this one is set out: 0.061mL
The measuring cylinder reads 34mL
